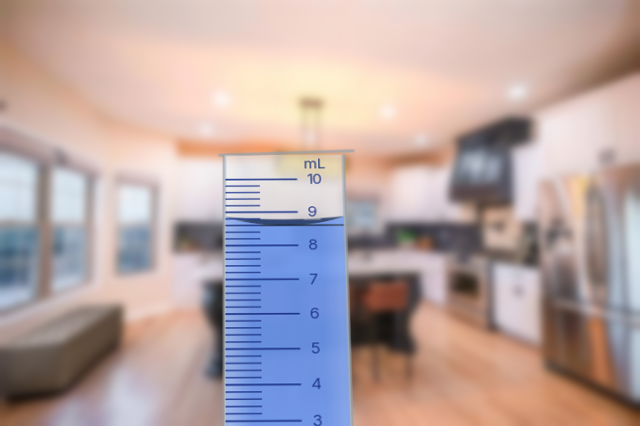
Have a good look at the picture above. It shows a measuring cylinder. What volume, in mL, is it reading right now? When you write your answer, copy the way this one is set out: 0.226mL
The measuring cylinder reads 8.6mL
